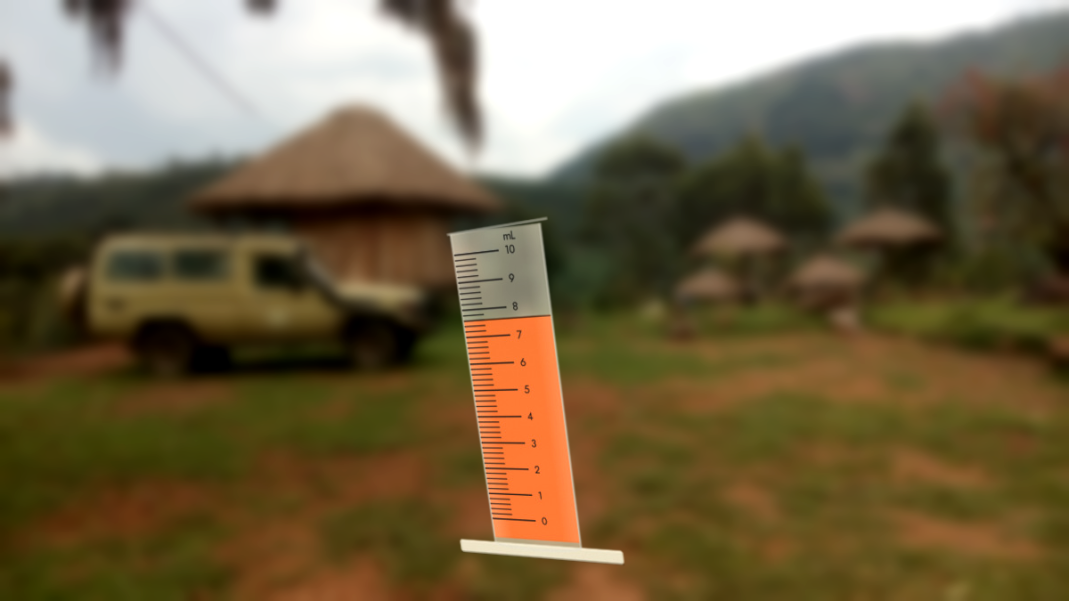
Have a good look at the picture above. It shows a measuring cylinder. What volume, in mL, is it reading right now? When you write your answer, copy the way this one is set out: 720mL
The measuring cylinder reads 7.6mL
